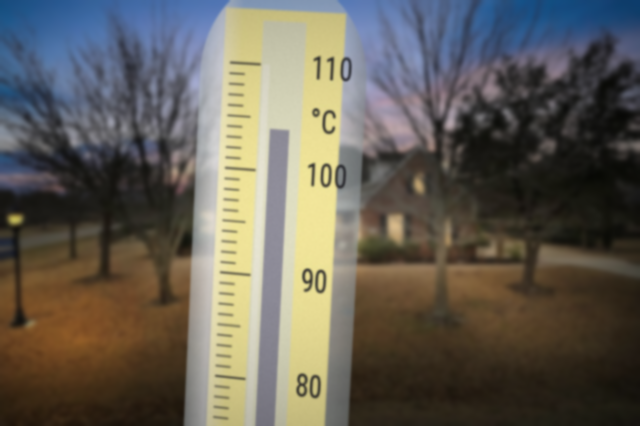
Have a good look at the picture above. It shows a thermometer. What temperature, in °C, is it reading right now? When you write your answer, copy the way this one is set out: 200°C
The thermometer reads 104°C
